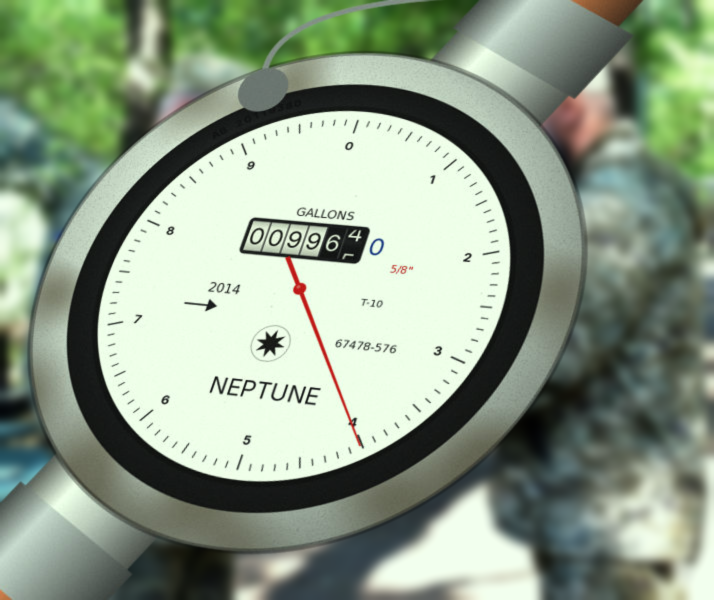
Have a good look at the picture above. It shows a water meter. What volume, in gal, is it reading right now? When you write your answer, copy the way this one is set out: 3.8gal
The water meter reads 99644.0gal
